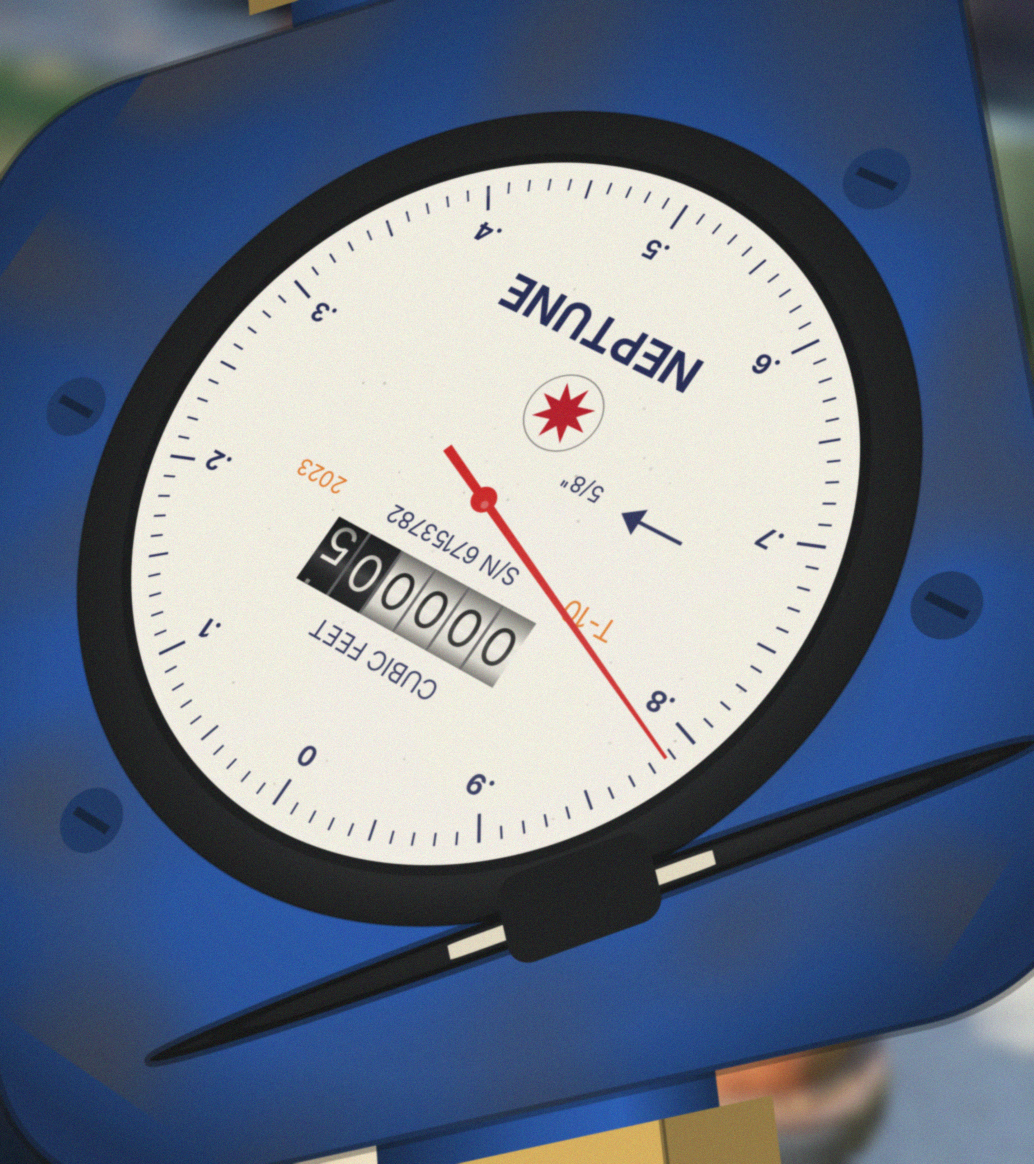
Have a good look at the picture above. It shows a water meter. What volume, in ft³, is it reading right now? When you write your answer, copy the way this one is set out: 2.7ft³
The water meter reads 4.81ft³
